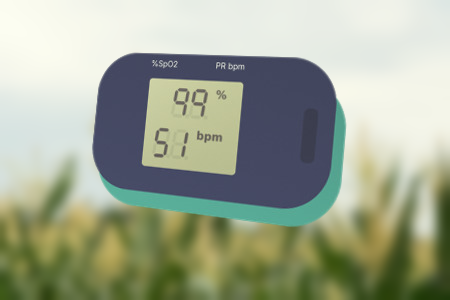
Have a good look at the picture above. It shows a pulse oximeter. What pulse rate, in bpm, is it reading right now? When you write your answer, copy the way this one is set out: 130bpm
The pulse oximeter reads 51bpm
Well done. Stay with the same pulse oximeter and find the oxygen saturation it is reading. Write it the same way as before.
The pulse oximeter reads 99%
